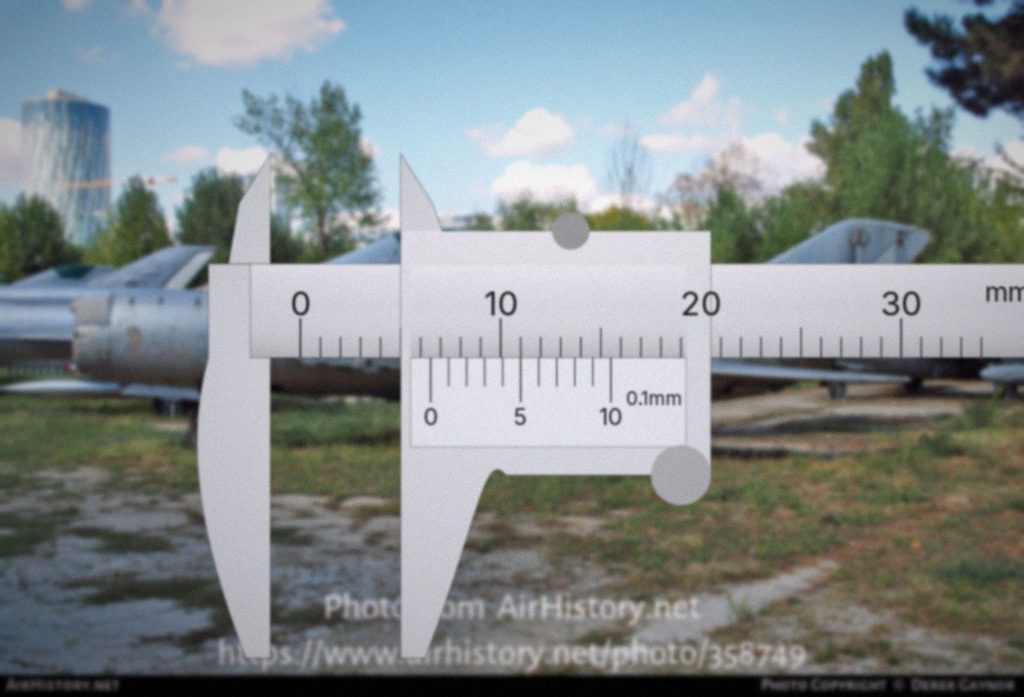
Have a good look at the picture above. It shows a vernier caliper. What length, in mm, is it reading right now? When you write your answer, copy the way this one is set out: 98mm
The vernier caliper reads 6.5mm
